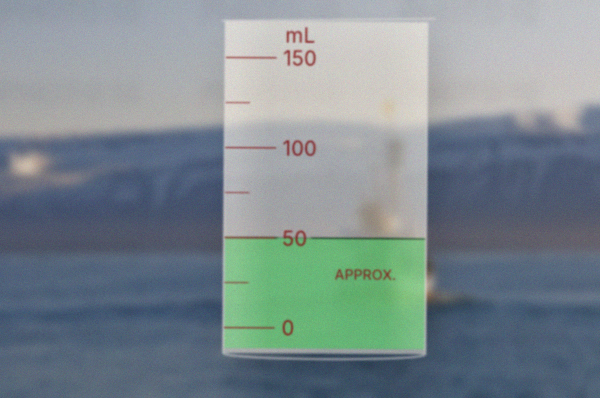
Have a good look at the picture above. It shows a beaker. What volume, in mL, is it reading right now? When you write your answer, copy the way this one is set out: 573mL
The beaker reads 50mL
